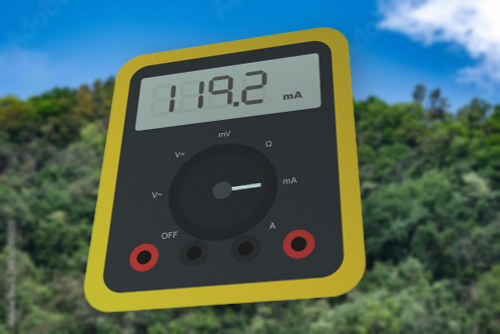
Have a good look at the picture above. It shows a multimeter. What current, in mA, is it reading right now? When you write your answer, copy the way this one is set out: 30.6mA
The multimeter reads 119.2mA
